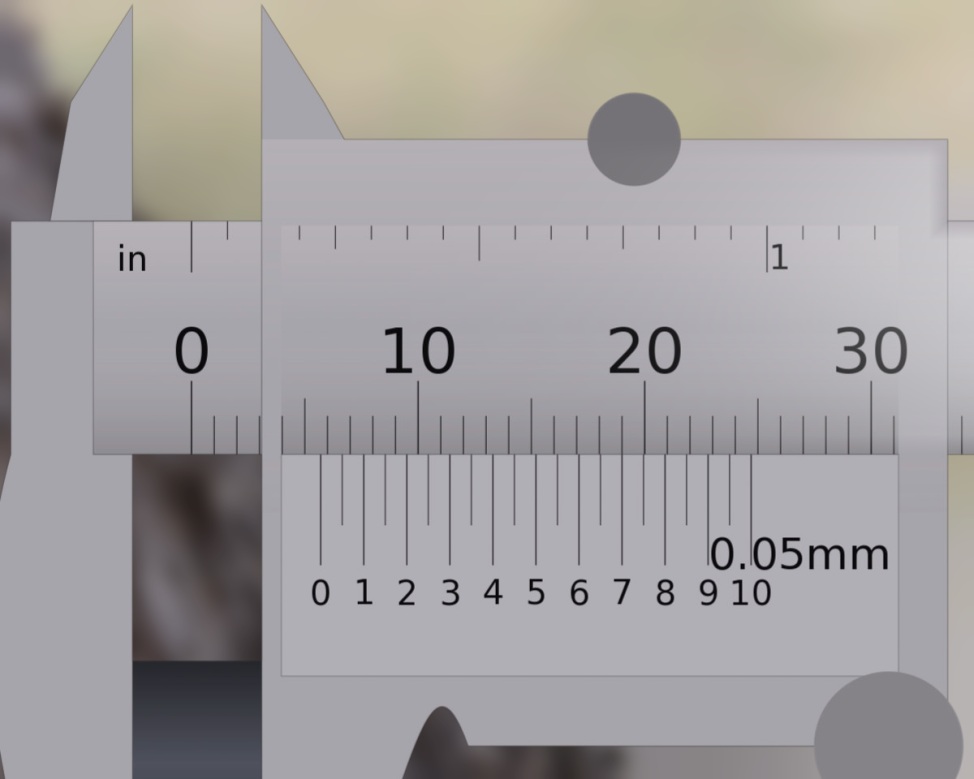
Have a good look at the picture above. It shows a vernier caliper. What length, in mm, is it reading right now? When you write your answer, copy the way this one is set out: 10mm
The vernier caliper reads 5.70mm
